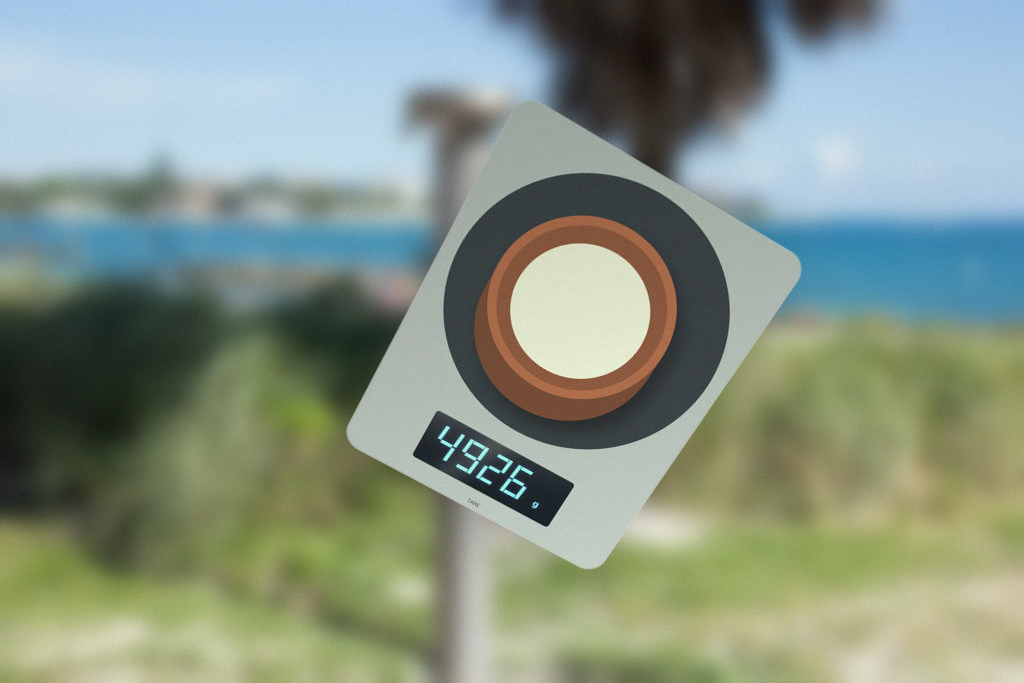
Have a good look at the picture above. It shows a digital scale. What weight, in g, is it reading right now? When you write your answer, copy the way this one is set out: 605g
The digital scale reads 4926g
